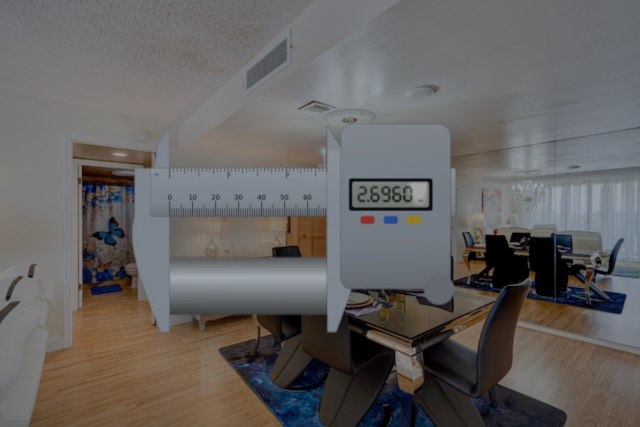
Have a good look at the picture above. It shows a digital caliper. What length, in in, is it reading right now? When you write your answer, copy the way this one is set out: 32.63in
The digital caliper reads 2.6960in
